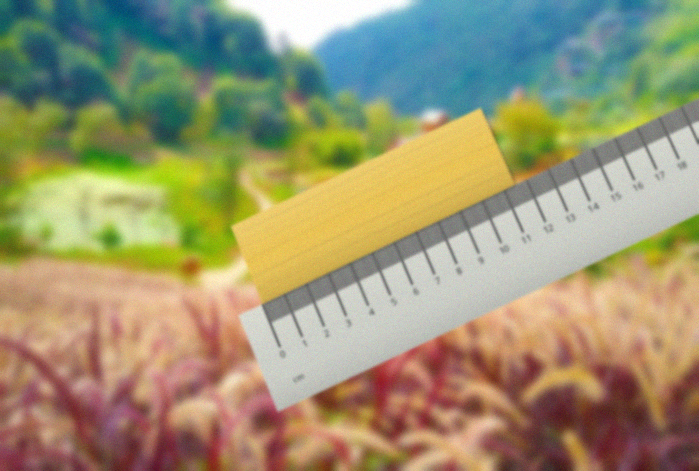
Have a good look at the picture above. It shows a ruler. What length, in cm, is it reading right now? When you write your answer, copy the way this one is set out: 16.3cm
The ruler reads 11.5cm
